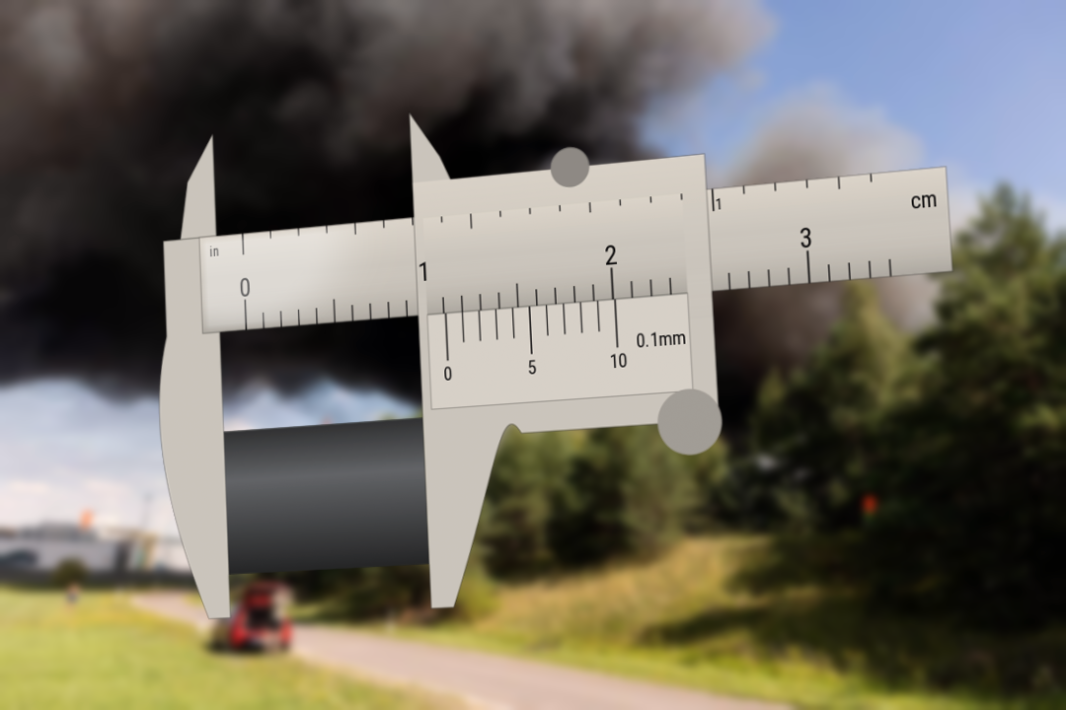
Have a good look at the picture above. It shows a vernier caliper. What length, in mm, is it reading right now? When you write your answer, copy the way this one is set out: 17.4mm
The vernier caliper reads 11.1mm
